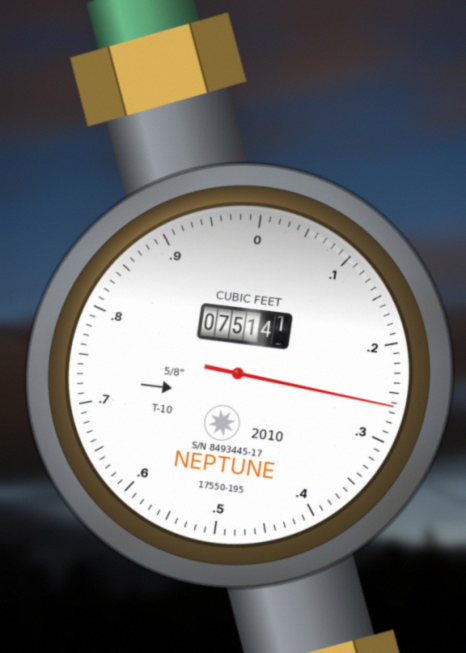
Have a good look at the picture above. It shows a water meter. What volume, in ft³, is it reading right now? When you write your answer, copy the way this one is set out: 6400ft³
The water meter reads 75141.26ft³
